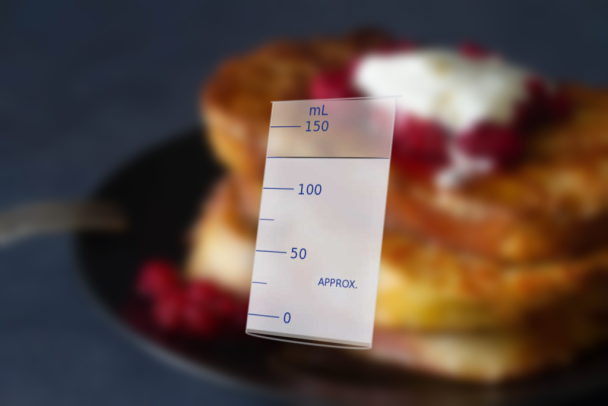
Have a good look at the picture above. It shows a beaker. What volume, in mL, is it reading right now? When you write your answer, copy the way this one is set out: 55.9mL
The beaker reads 125mL
